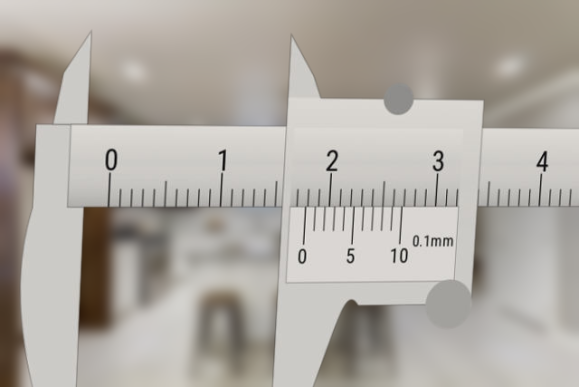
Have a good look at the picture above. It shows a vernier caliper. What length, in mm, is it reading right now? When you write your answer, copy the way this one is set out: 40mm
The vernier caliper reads 17.8mm
